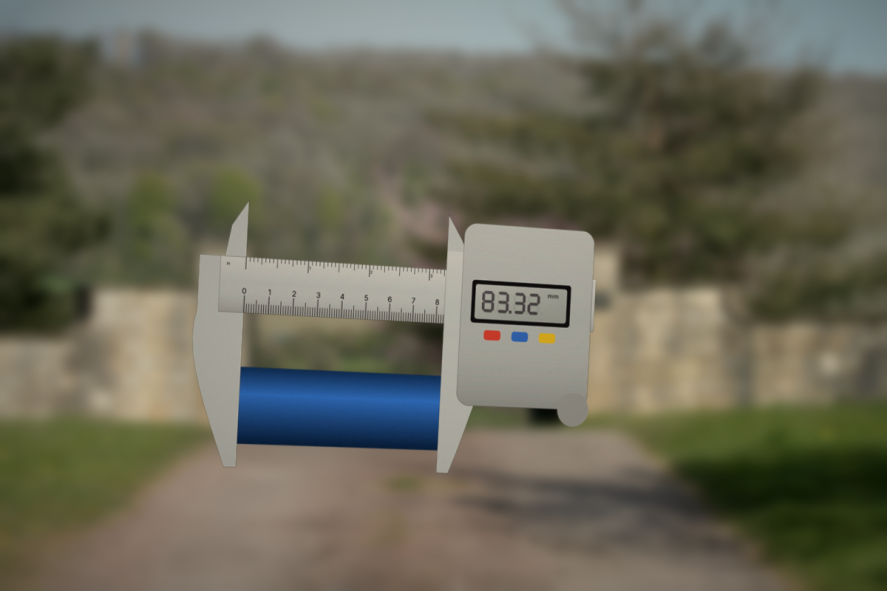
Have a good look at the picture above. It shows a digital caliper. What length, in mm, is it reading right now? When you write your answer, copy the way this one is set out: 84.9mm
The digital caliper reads 83.32mm
